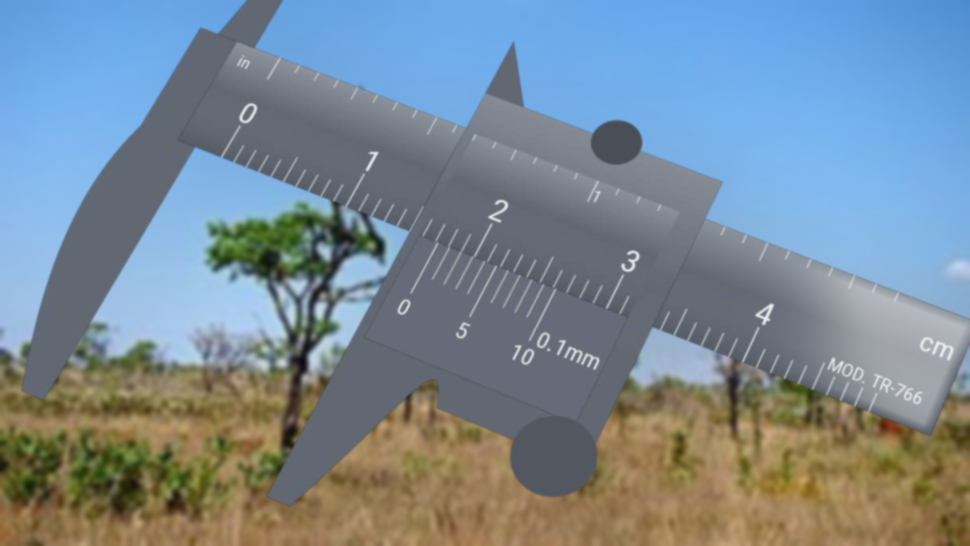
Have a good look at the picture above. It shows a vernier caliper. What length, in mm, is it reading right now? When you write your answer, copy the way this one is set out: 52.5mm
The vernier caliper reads 17.2mm
